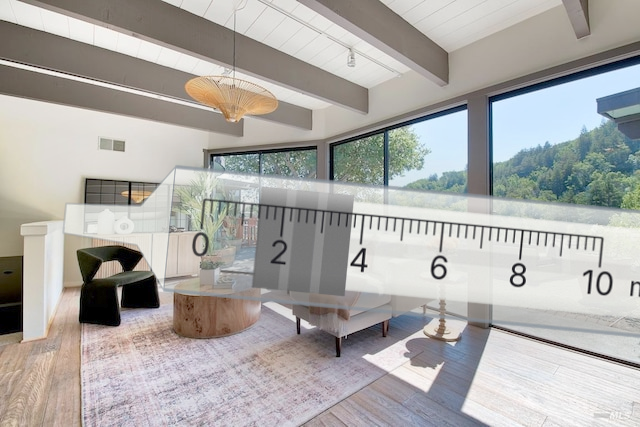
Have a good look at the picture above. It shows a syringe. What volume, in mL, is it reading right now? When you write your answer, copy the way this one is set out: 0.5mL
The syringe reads 1.4mL
